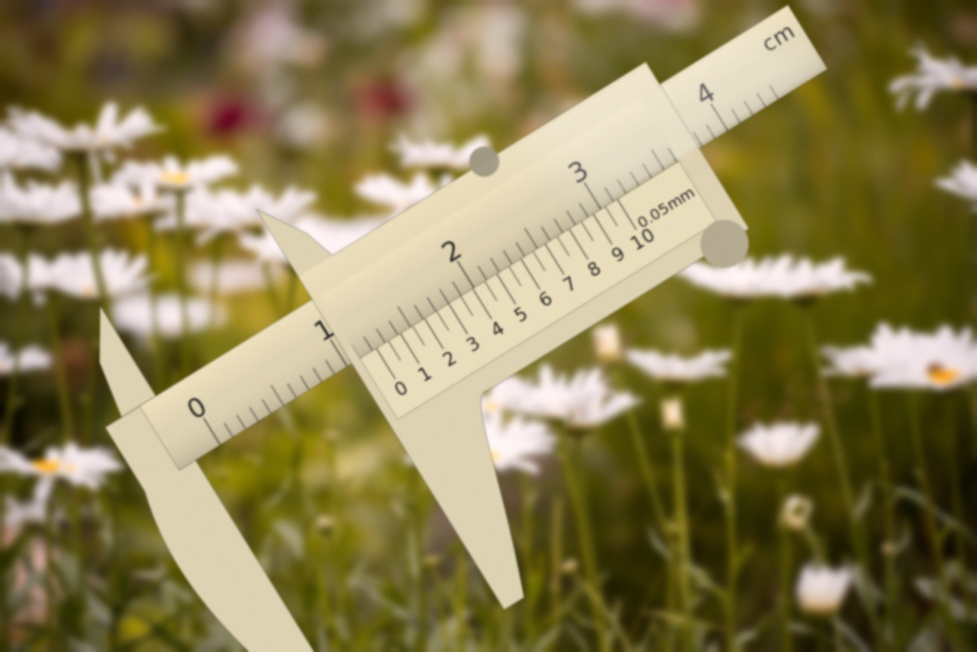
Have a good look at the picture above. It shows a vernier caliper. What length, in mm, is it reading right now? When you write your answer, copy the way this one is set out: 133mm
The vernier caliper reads 12.3mm
